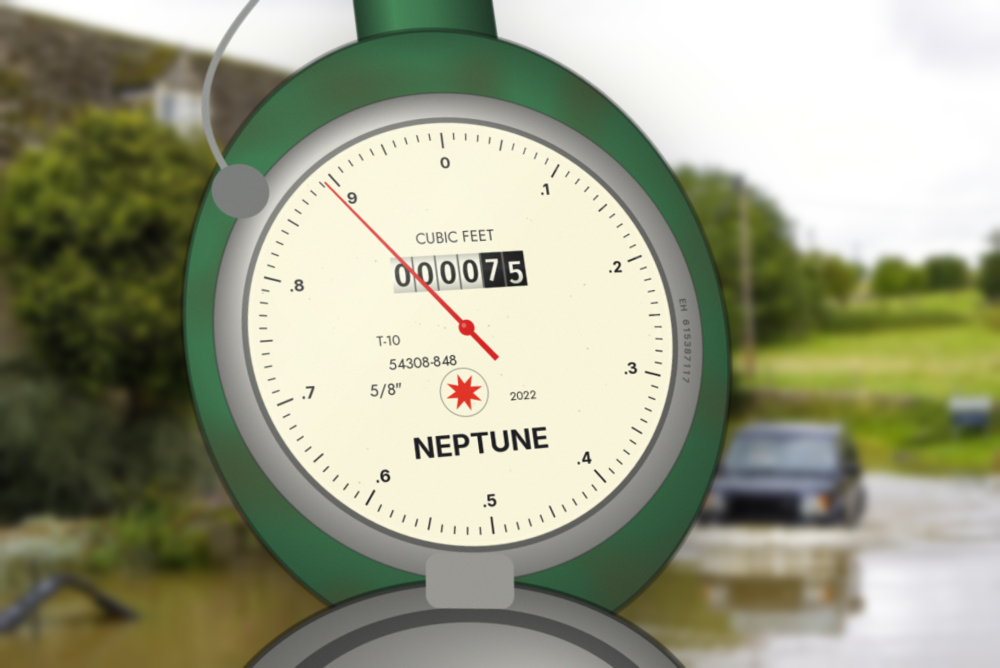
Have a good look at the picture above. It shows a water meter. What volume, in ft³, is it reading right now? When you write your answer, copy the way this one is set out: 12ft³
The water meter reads 74.89ft³
